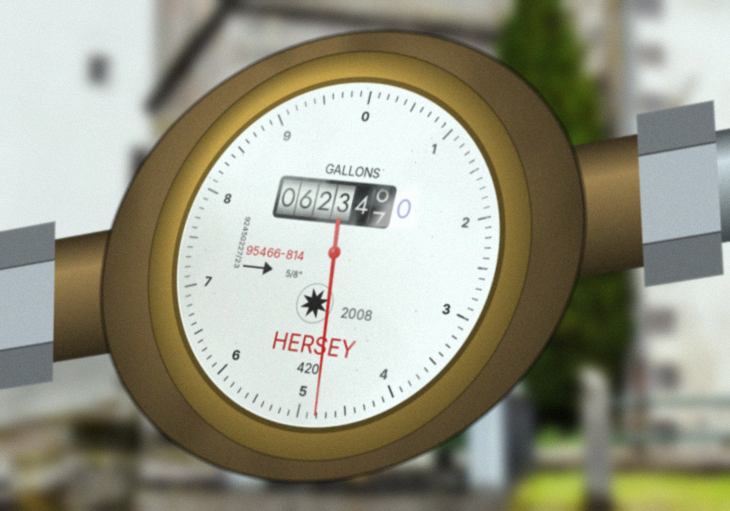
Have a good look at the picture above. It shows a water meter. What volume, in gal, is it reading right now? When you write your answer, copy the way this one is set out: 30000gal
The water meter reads 623464.8gal
